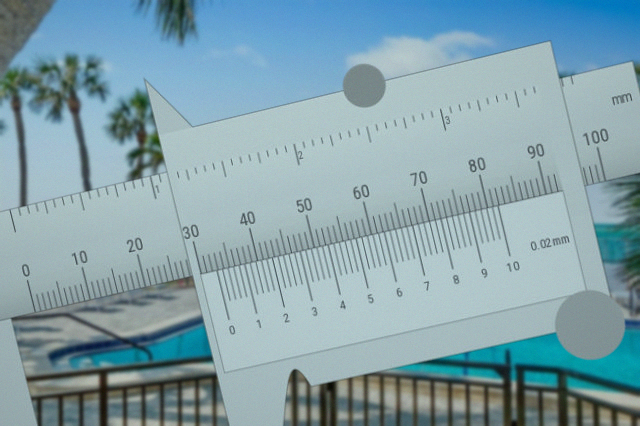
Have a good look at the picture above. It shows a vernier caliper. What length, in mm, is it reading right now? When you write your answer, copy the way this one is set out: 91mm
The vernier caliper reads 32.8mm
